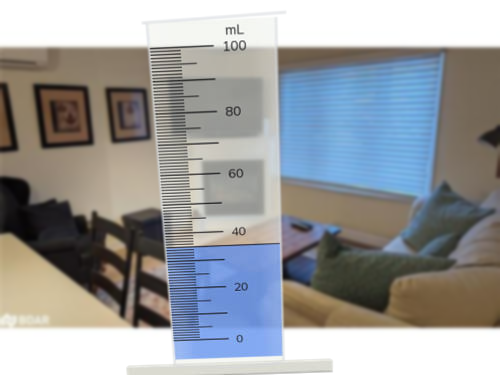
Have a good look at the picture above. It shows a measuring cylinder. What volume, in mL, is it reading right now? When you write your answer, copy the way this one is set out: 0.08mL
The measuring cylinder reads 35mL
